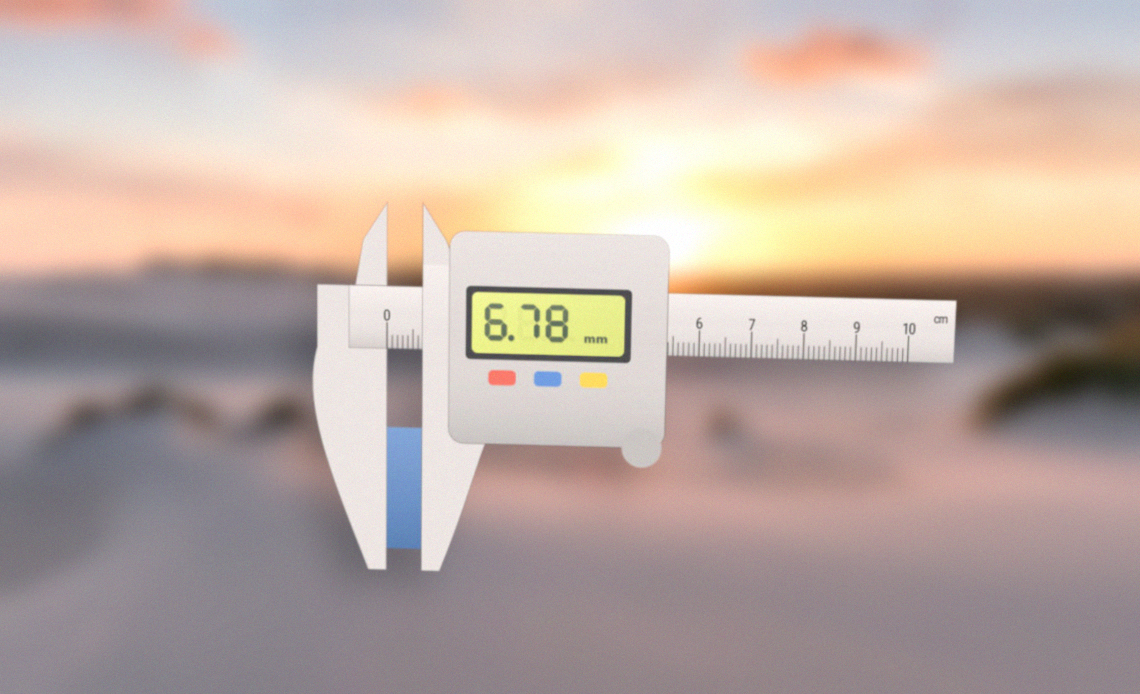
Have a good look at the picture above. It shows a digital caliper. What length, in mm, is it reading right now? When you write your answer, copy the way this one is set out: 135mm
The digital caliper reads 6.78mm
